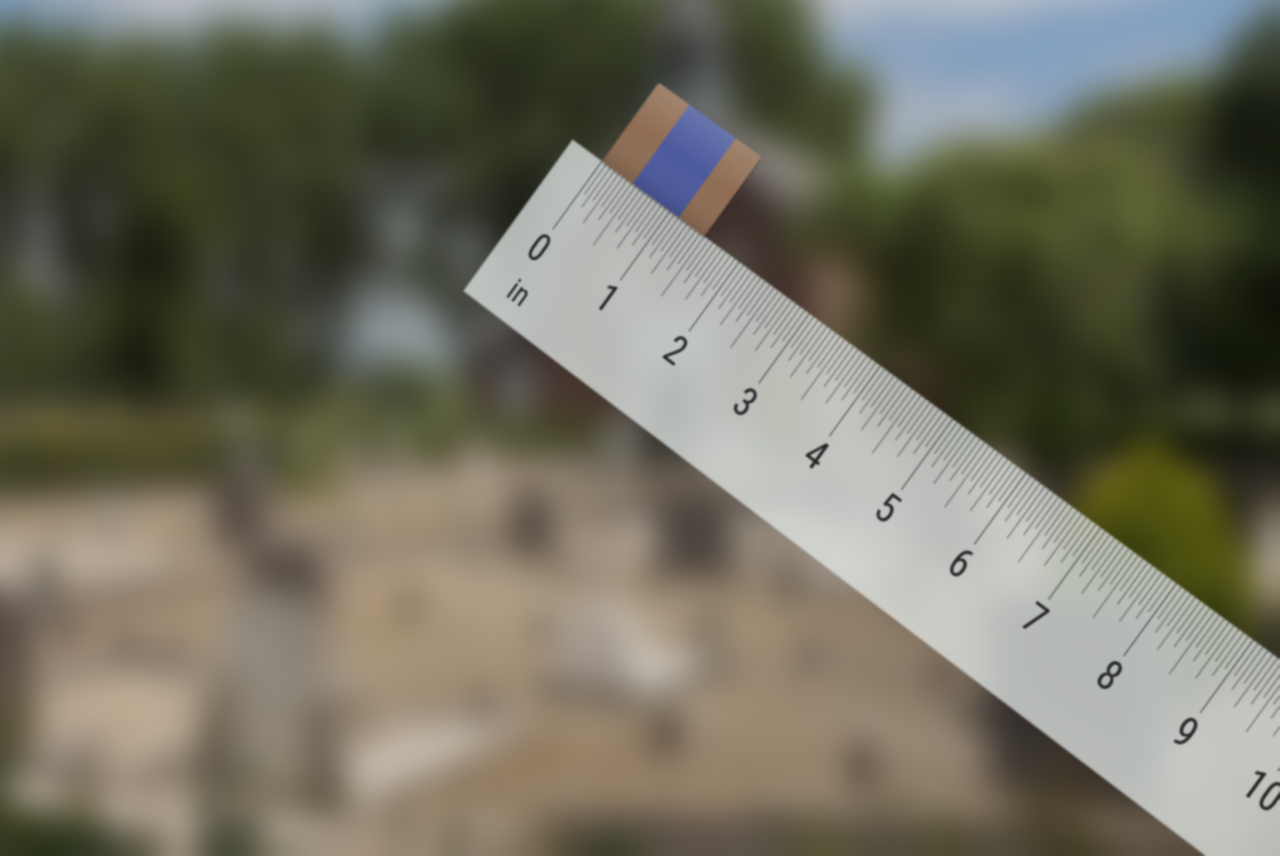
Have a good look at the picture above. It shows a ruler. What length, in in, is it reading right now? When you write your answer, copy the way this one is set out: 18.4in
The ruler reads 1.5in
